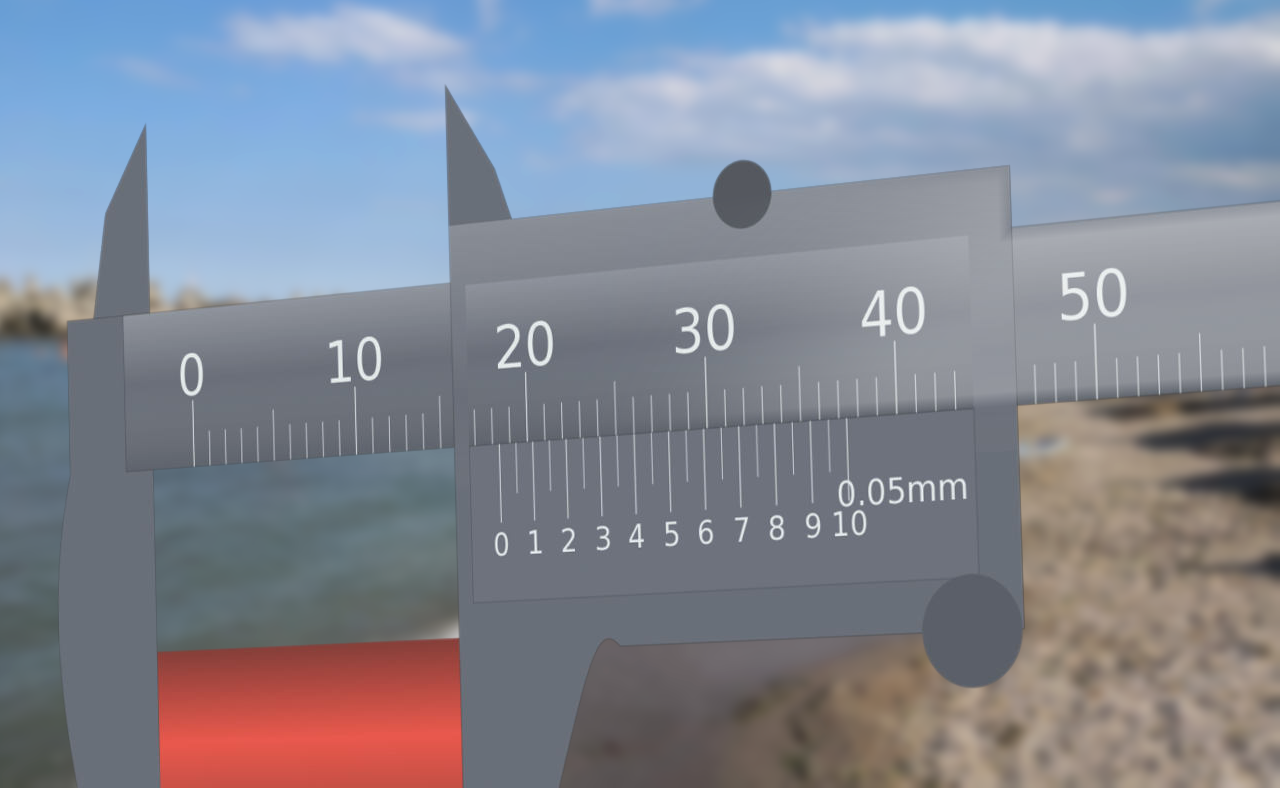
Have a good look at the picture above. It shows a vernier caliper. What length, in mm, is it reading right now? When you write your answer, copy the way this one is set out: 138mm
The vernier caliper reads 18.4mm
